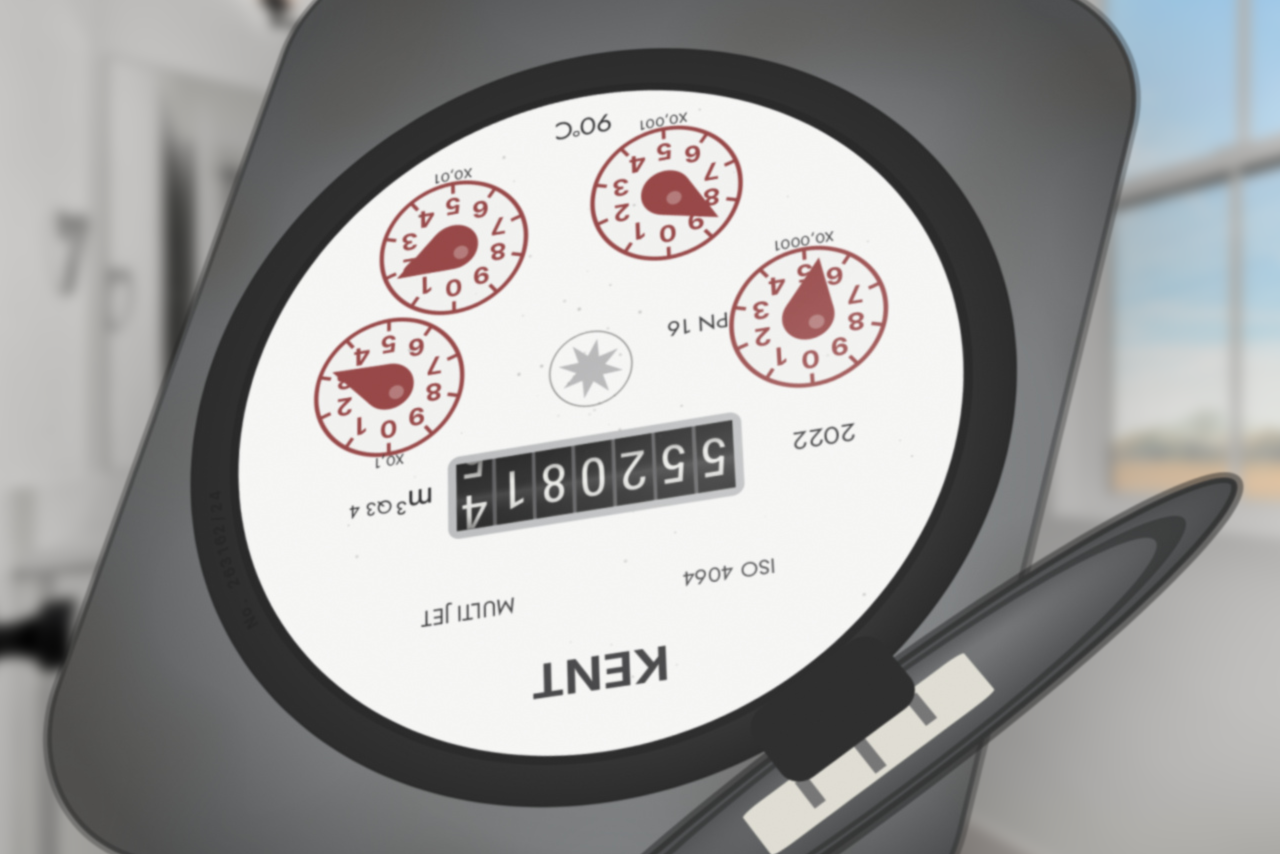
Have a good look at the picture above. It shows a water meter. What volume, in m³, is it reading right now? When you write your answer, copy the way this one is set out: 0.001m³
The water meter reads 5520814.3185m³
